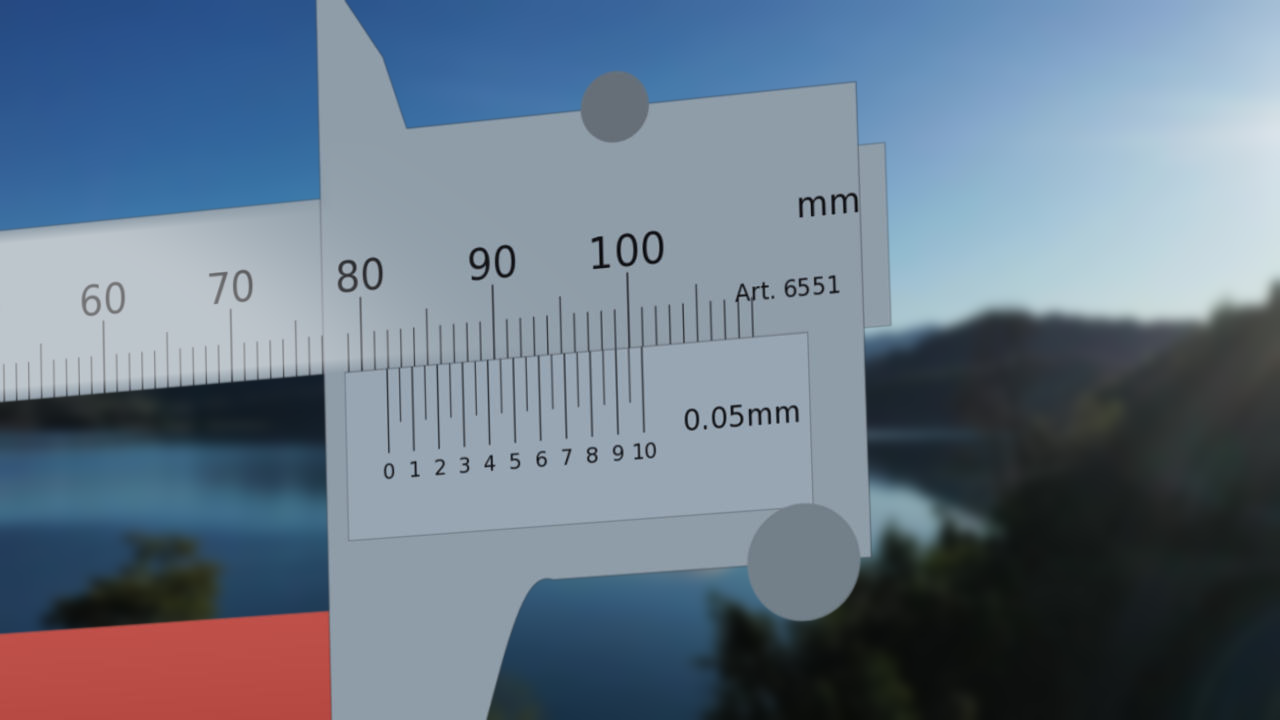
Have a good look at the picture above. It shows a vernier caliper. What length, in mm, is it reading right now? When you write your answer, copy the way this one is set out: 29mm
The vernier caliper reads 81.9mm
